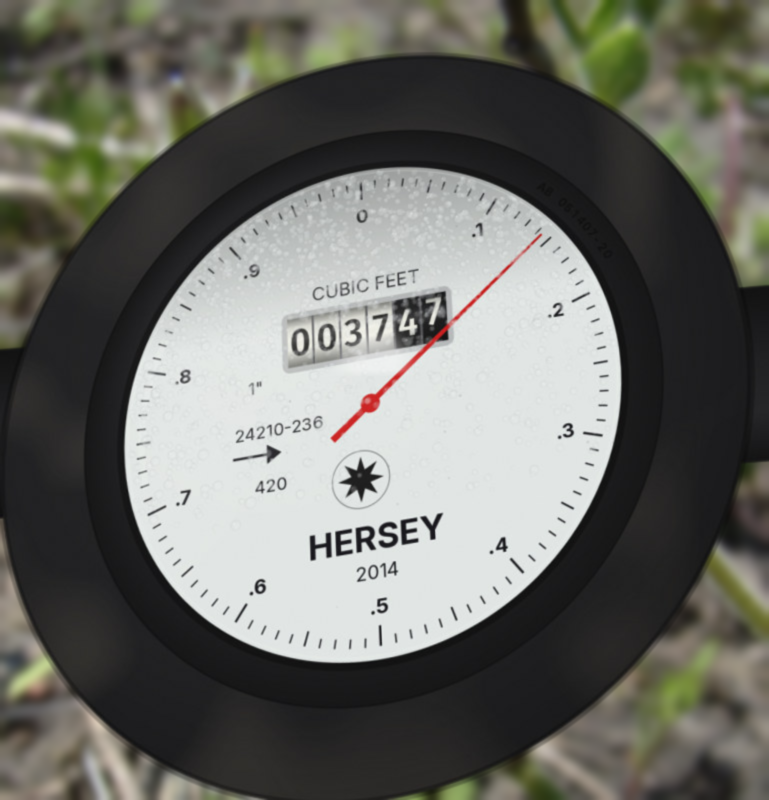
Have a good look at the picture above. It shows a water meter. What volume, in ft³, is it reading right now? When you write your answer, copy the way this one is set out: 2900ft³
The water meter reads 3747.14ft³
